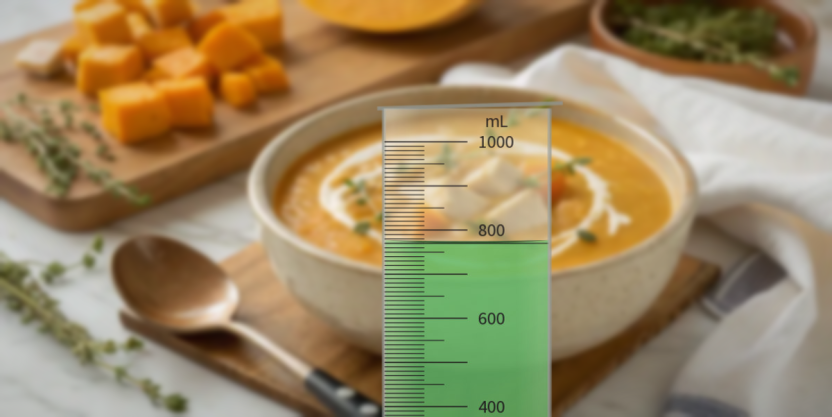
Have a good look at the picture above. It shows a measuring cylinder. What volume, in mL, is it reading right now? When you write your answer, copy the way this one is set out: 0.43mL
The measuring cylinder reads 770mL
